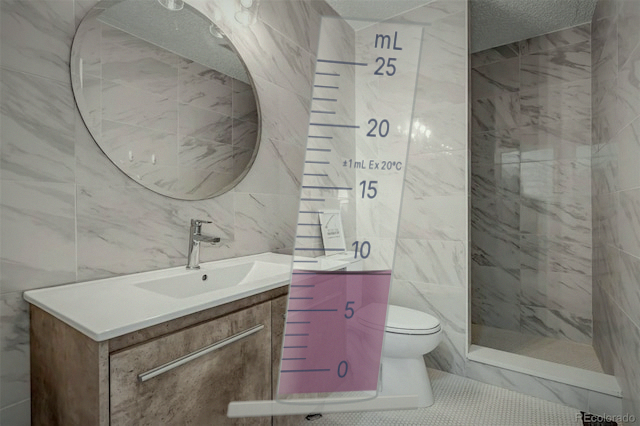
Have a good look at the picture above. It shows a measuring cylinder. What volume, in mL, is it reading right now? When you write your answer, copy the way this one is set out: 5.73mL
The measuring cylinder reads 8mL
